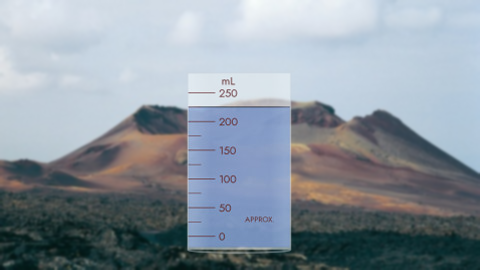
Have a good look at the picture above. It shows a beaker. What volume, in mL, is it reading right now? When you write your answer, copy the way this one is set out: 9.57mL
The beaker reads 225mL
